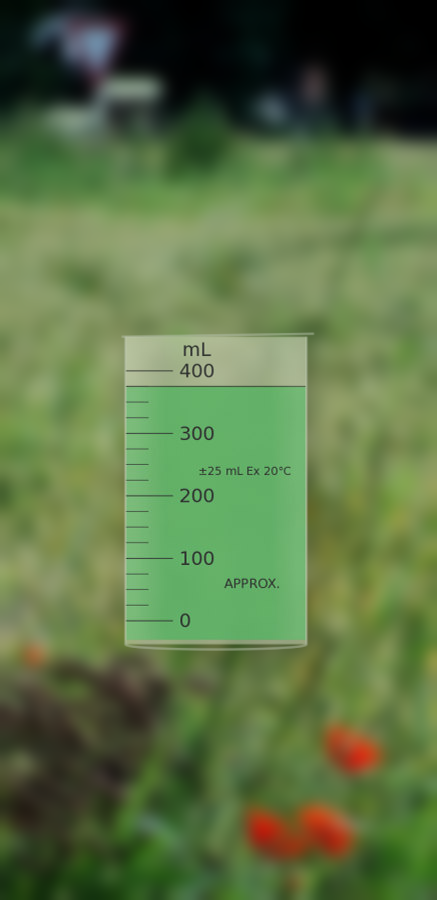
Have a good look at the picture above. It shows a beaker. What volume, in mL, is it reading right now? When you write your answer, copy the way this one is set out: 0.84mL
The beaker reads 375mL
